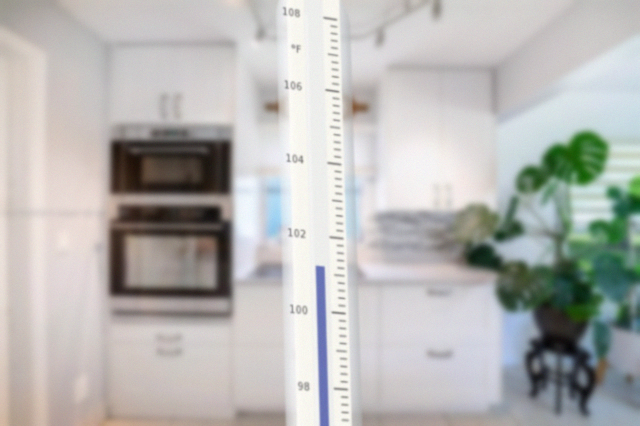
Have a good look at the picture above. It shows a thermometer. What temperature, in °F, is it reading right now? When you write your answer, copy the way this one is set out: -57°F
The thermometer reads 101.2°F
